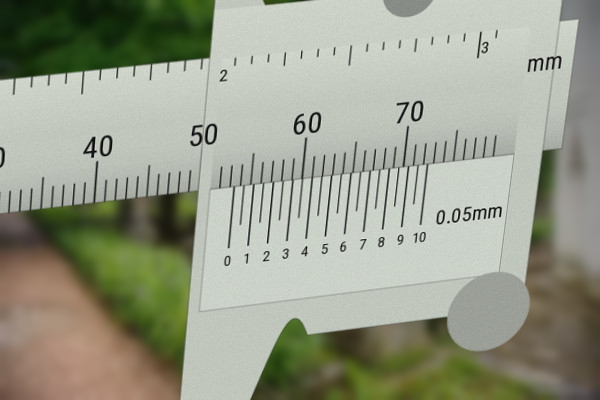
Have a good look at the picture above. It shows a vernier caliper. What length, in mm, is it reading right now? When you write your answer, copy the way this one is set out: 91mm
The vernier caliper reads 53.4mm
